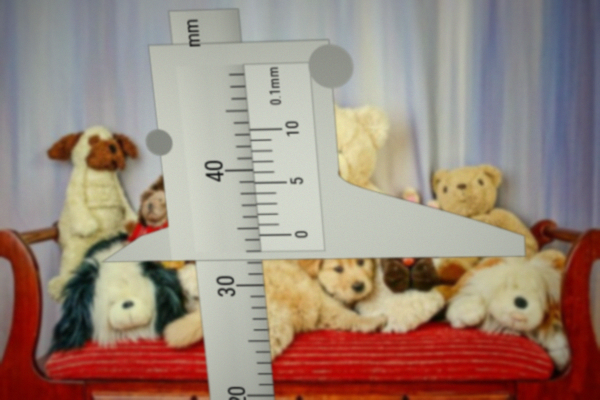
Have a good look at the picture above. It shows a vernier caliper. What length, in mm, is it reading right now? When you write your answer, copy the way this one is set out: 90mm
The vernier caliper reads 34.4mm
